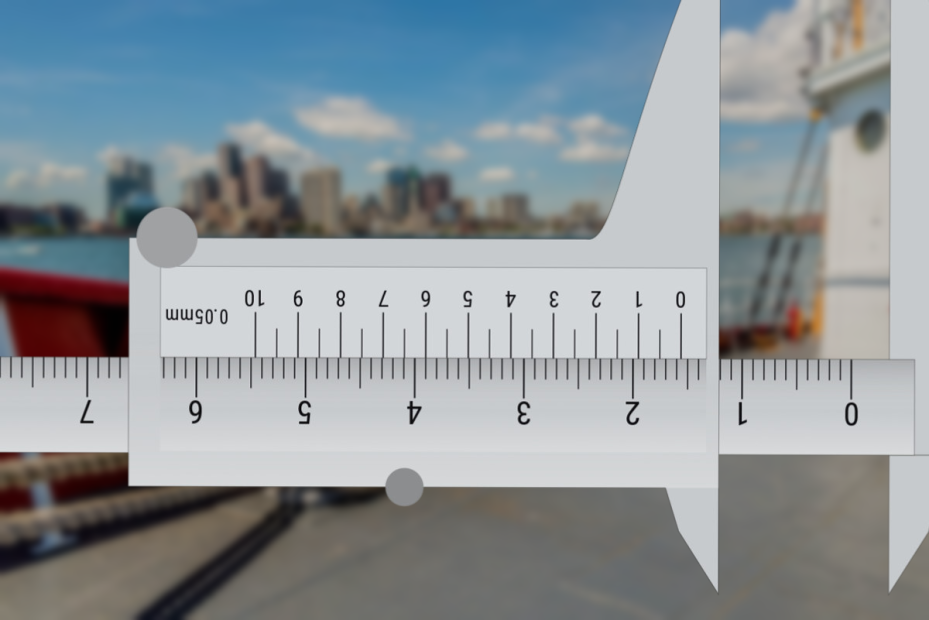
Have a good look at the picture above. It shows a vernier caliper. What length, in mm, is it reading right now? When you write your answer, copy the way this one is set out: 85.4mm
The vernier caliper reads 15.6mm
